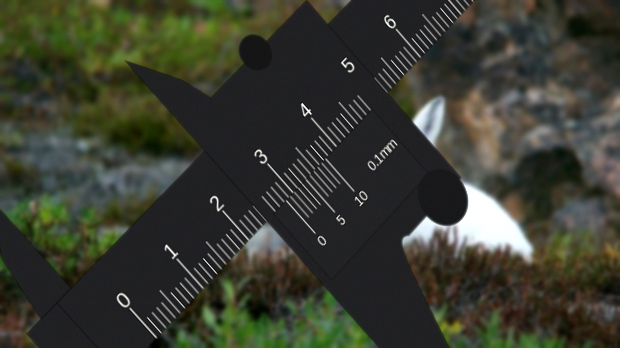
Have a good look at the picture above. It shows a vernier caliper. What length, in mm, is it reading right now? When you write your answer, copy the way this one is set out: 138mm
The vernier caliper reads 28.4mm
